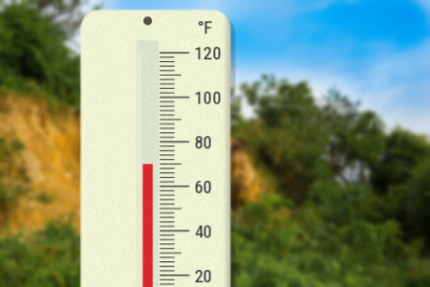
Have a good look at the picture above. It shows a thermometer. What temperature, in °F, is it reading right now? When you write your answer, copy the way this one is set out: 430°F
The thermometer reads 70°F
